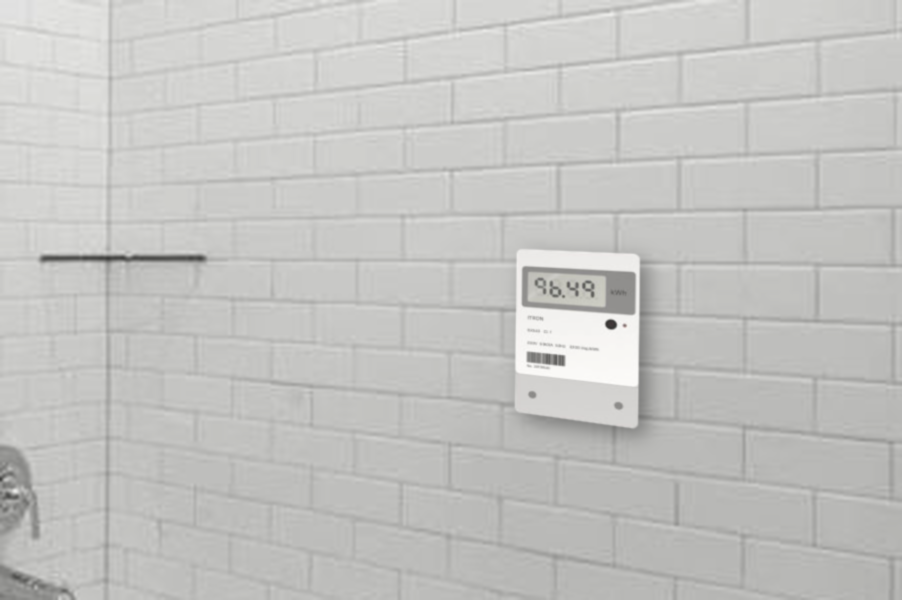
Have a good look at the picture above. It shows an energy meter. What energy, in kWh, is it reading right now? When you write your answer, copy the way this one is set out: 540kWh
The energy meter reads 96.49kWh
